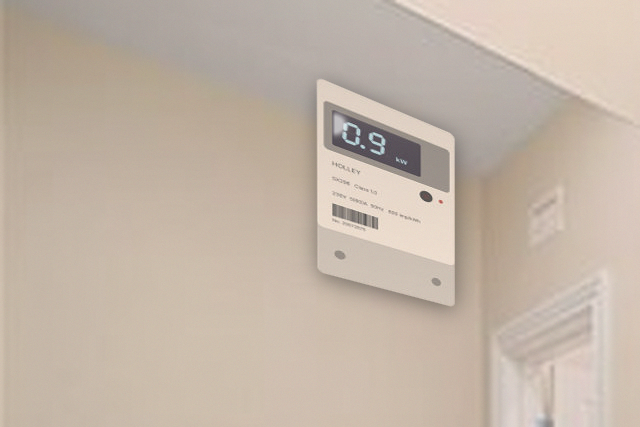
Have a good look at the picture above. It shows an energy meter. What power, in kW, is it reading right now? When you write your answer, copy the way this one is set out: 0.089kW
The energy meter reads 0.9kW
